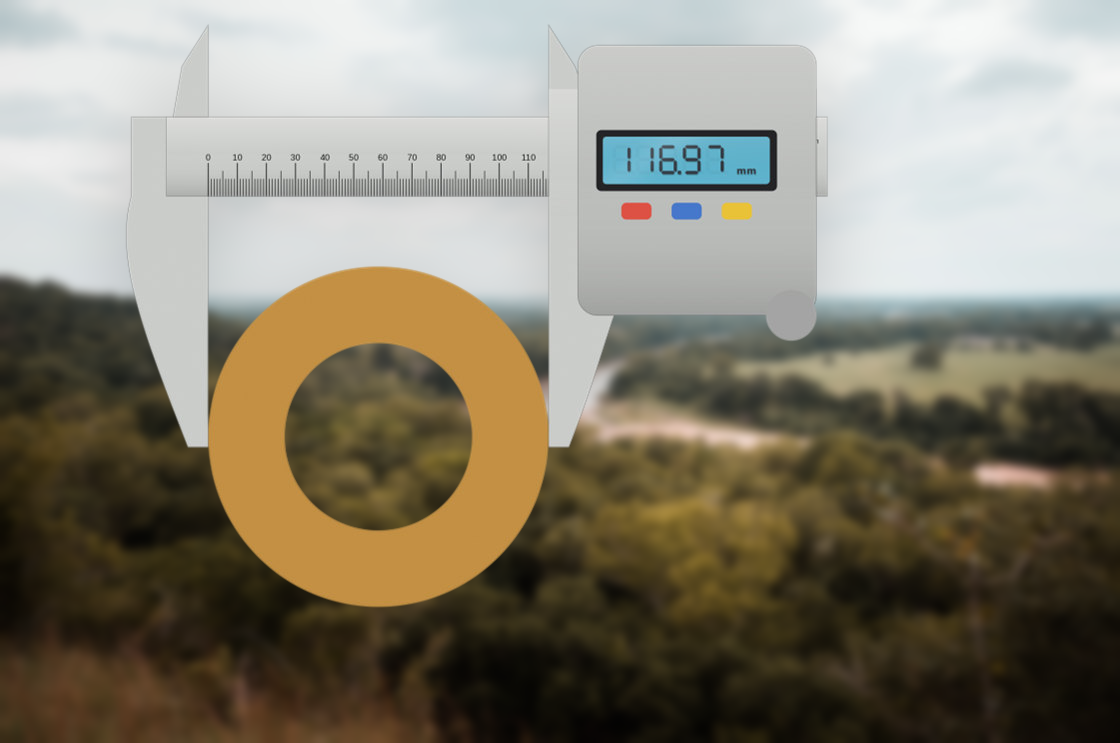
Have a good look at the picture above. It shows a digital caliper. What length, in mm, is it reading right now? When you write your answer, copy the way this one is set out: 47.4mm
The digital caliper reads 116.97mm
